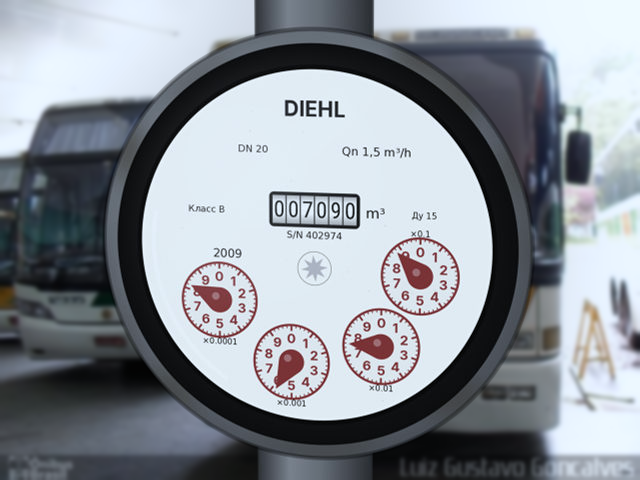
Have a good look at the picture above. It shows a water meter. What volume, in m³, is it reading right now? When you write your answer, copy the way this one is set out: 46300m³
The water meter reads 7090.8758m³
